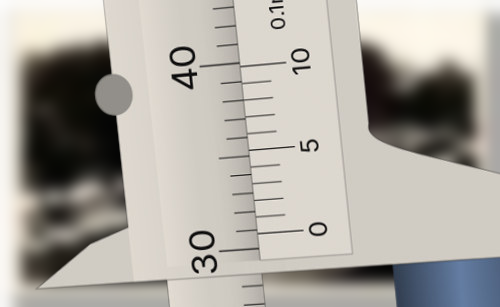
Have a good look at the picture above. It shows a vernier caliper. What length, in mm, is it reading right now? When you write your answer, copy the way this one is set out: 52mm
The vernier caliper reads 30.8mm
